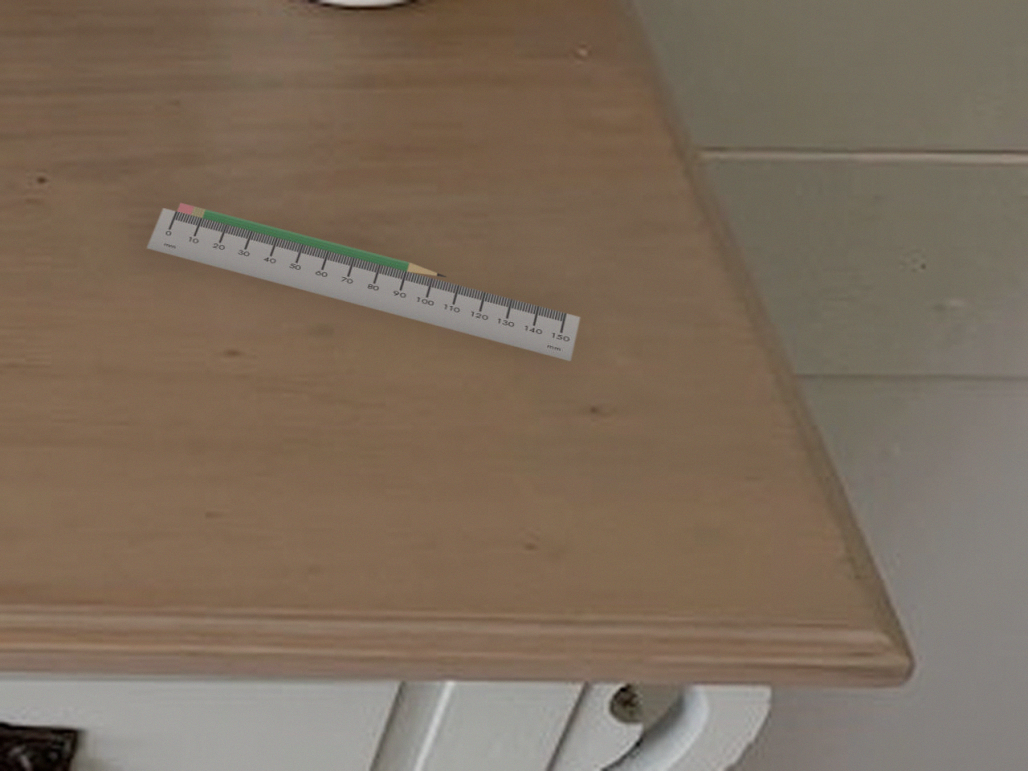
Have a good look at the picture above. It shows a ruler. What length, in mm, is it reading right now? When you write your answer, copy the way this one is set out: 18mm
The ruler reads 105mm
